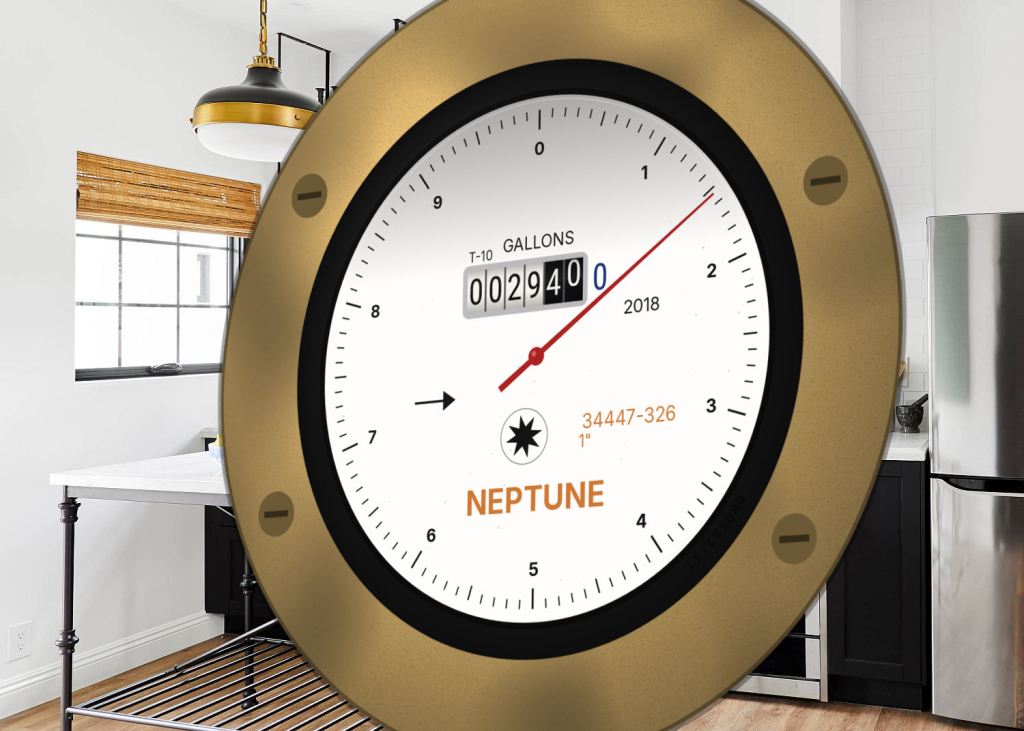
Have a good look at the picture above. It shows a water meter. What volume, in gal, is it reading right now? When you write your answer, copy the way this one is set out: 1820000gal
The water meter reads 29401.5gal
